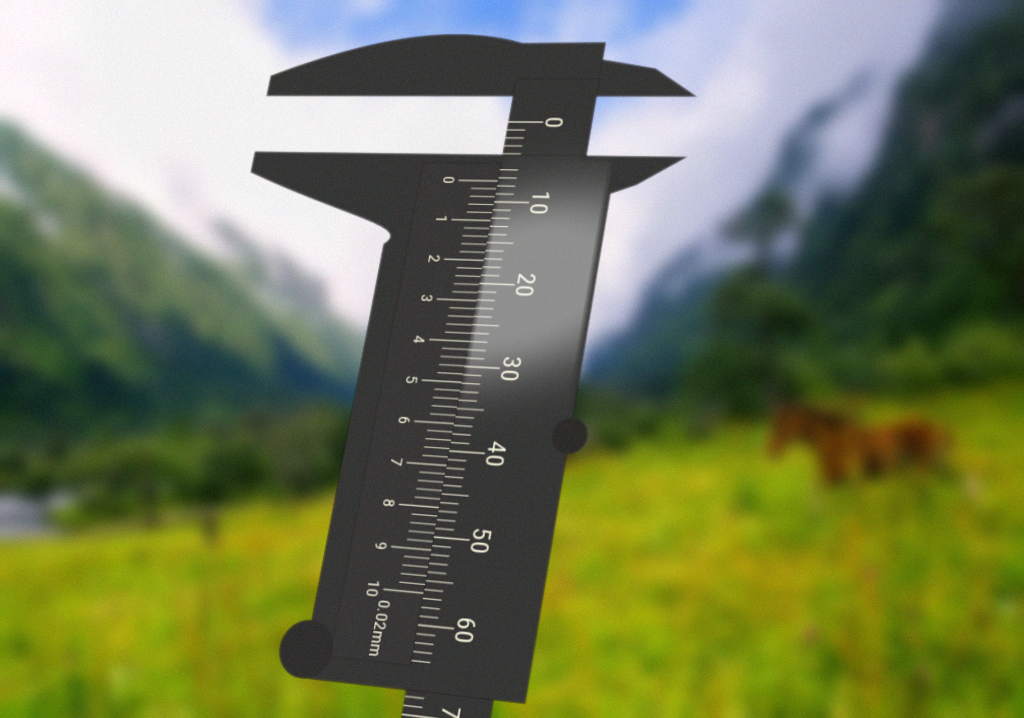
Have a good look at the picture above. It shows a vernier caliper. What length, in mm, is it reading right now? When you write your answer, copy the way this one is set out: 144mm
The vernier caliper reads 7.4mm
